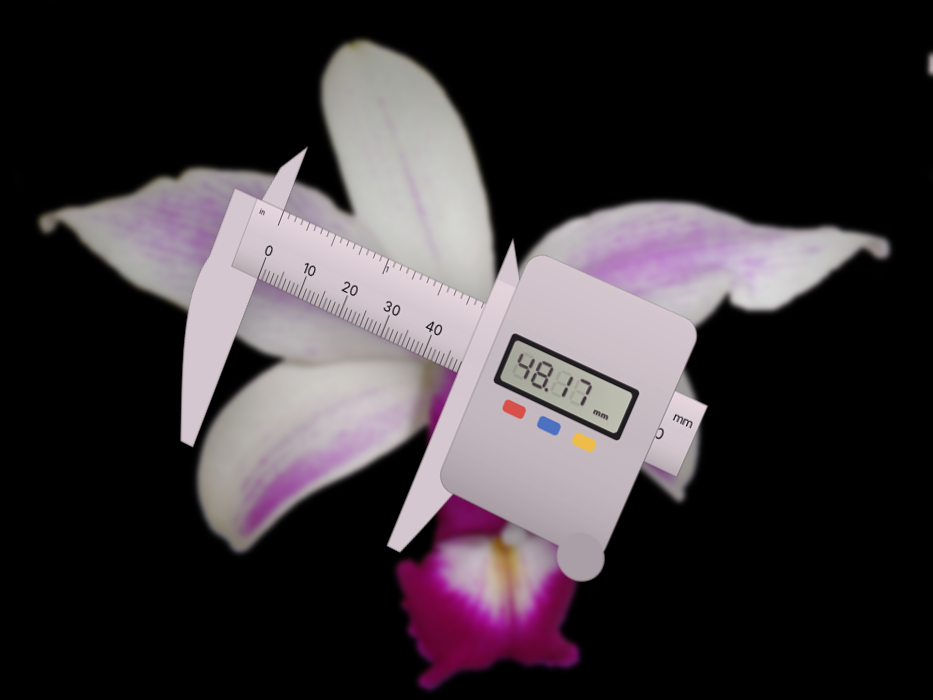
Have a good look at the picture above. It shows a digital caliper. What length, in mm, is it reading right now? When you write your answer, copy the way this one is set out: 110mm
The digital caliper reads 48.17mm
